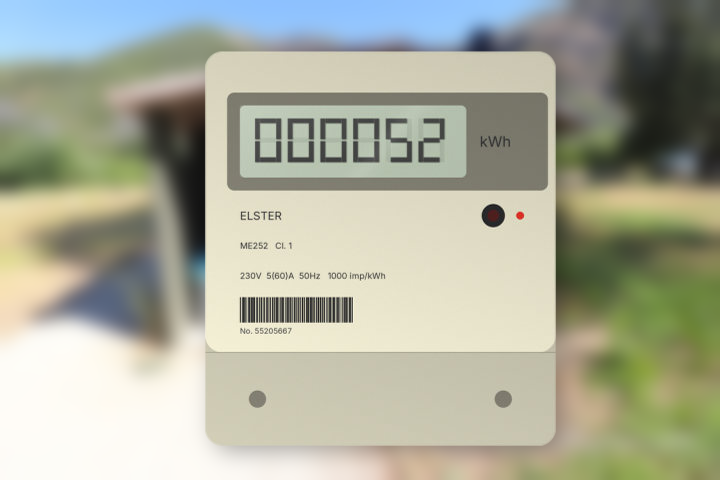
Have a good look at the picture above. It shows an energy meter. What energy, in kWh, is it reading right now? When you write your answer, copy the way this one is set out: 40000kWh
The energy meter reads 52kWh
